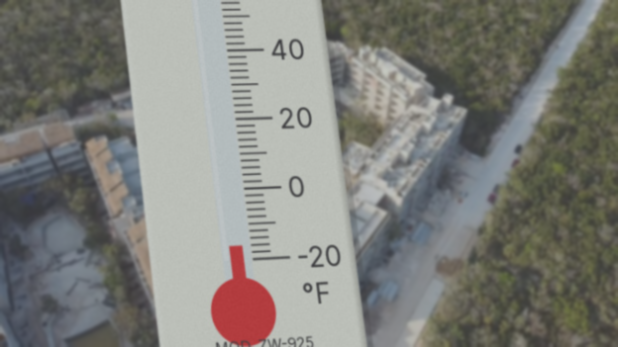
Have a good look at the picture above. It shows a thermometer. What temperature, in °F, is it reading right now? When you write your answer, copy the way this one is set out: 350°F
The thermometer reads -16°F
